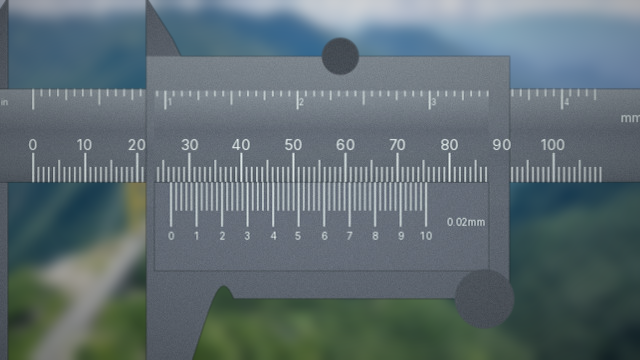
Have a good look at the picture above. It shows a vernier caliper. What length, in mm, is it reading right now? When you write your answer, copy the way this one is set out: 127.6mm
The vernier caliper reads 26.5mm
